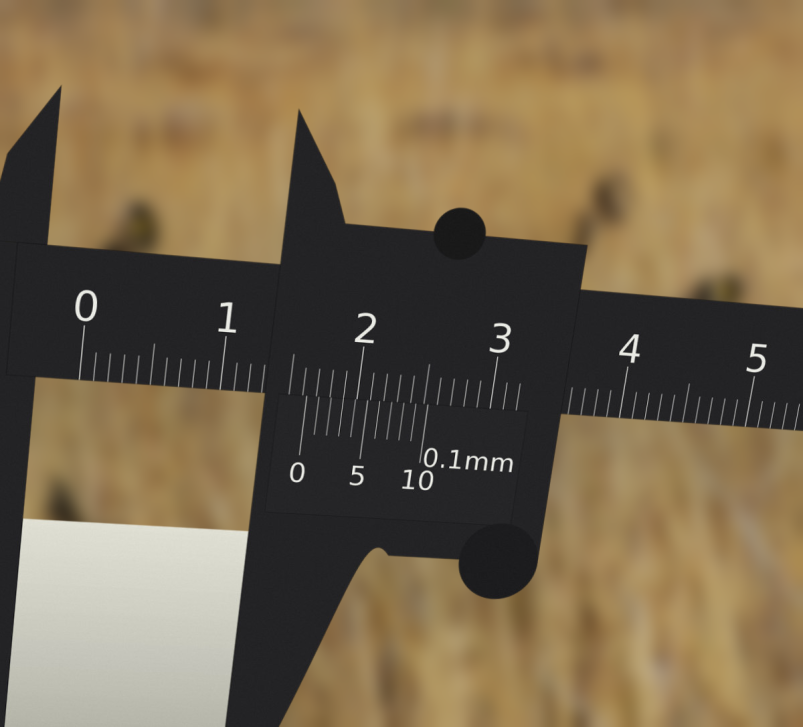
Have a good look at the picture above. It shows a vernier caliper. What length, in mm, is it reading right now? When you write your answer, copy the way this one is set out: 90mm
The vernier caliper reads 16.3mm
